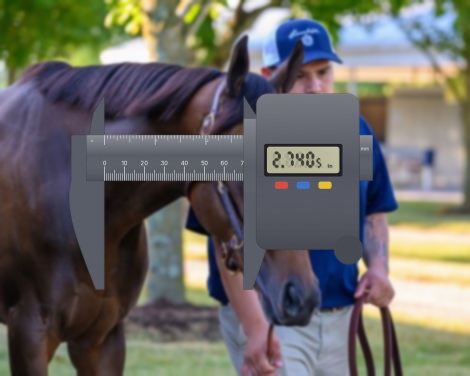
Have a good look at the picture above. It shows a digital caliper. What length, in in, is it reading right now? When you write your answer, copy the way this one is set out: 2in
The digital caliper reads 2.7405in
